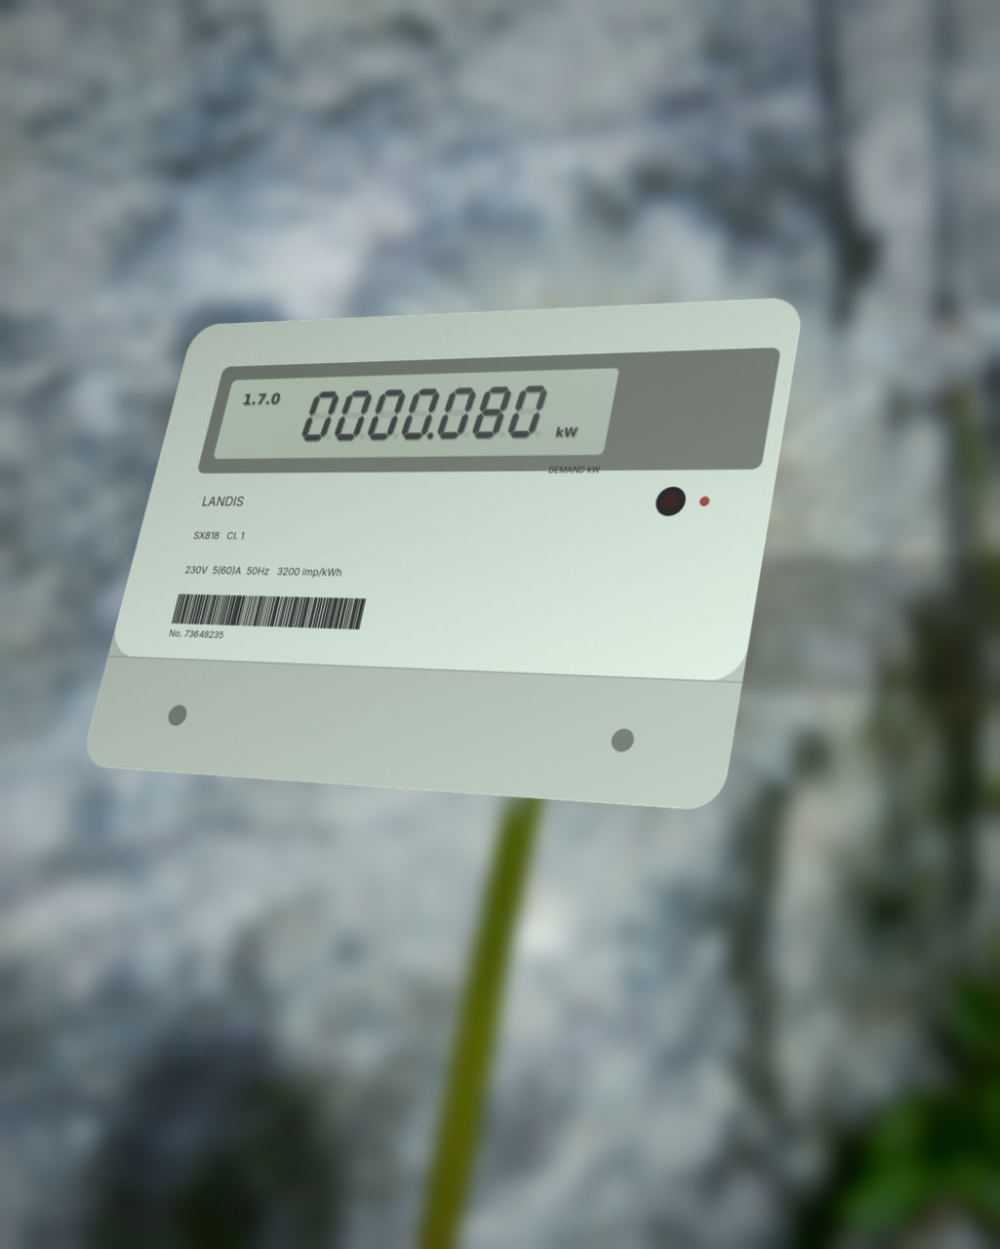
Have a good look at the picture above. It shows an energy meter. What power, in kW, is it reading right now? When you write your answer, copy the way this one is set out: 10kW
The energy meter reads 0.080kW
